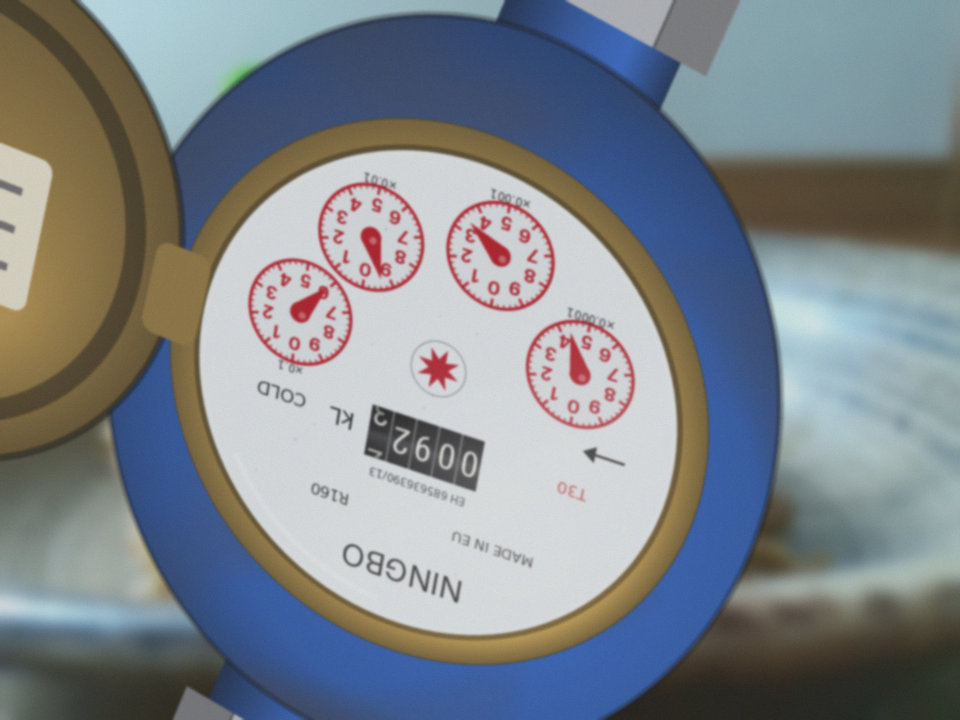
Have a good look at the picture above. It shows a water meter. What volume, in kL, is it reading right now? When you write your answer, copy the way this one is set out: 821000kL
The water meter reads 922.5934kL
